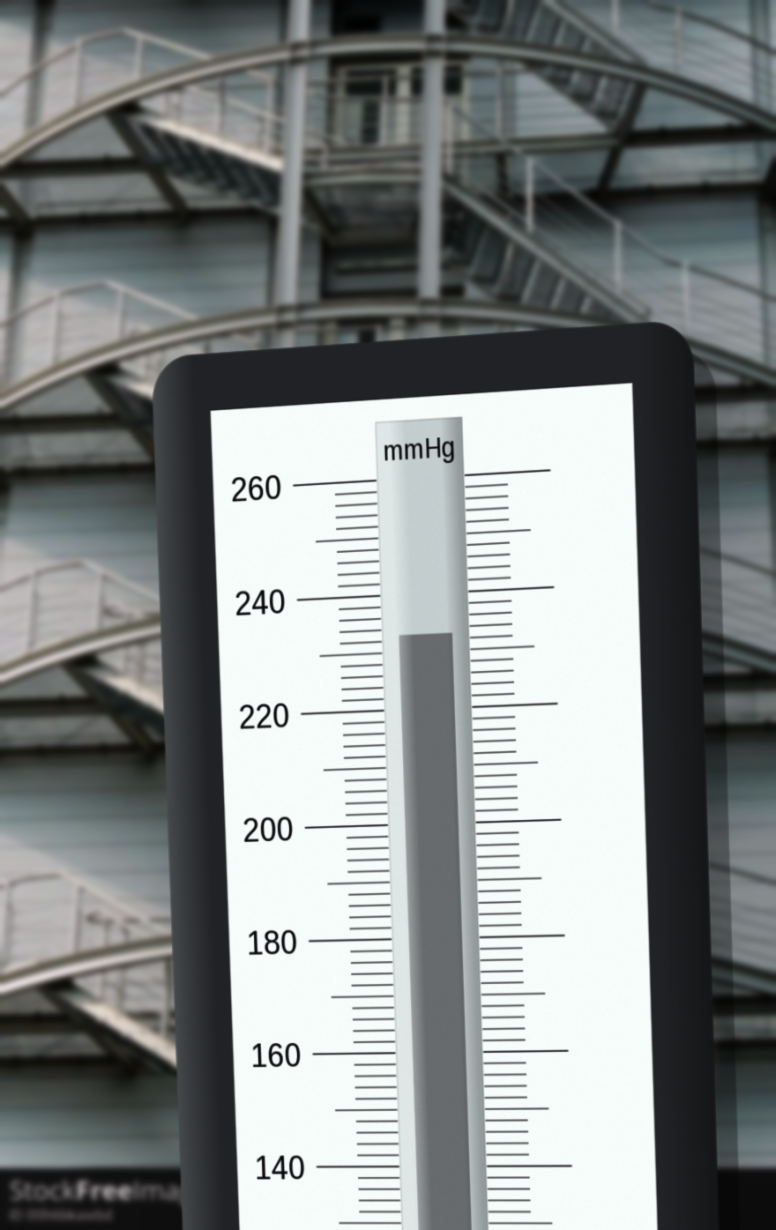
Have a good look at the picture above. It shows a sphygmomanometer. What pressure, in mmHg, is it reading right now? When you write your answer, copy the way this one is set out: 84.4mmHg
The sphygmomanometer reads 233mmHg
